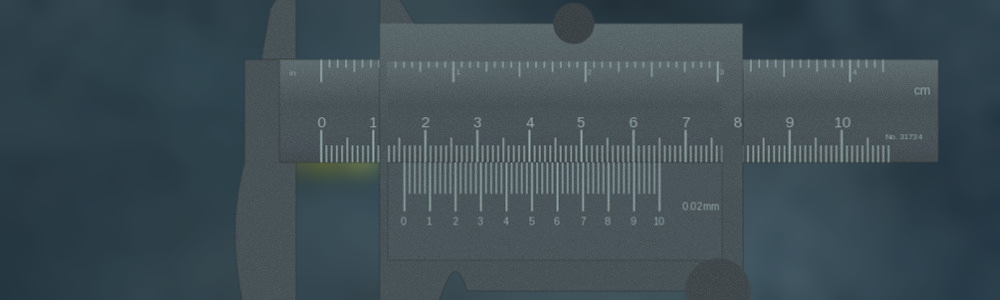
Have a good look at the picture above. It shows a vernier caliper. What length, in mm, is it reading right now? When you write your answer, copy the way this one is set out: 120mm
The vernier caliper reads 16.0mm
